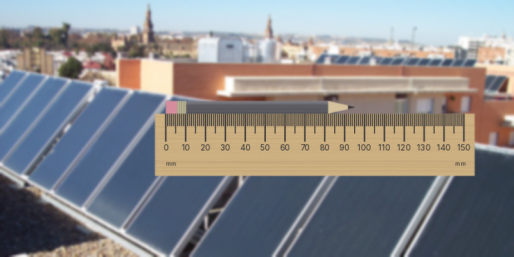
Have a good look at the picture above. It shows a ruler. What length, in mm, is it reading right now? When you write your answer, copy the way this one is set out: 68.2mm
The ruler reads 95mm
